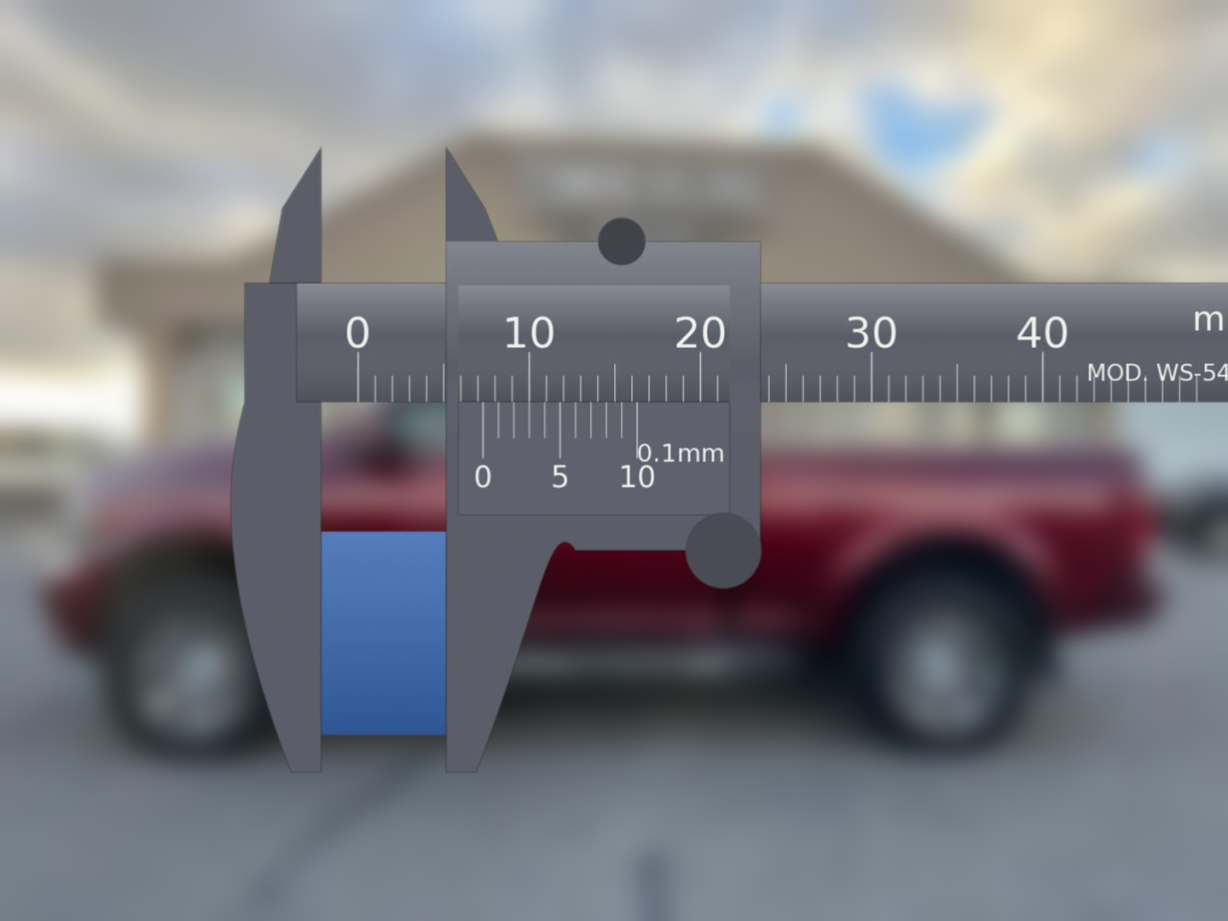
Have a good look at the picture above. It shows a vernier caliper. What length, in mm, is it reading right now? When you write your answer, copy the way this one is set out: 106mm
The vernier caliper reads 7.3mm
